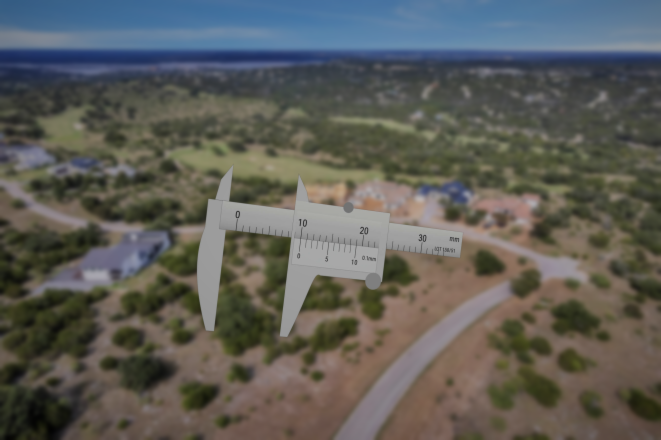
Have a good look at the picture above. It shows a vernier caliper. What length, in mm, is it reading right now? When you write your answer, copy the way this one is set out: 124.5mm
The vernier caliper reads 10.0mm
